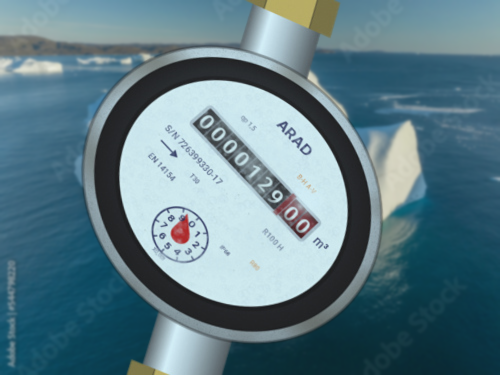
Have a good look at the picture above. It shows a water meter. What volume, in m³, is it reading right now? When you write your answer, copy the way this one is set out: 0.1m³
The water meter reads 128.999m³
